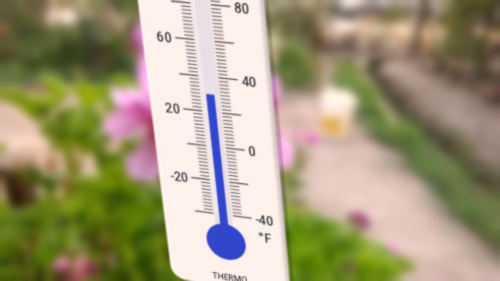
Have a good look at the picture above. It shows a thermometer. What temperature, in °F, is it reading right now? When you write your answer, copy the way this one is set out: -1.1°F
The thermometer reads 30°F
